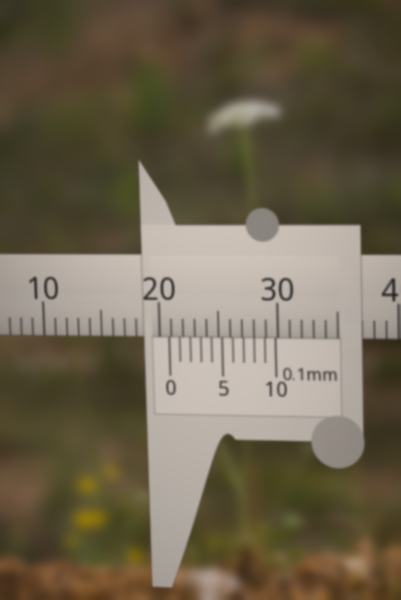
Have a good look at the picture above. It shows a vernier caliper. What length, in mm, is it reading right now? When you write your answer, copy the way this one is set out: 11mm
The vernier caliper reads 20.8mm
